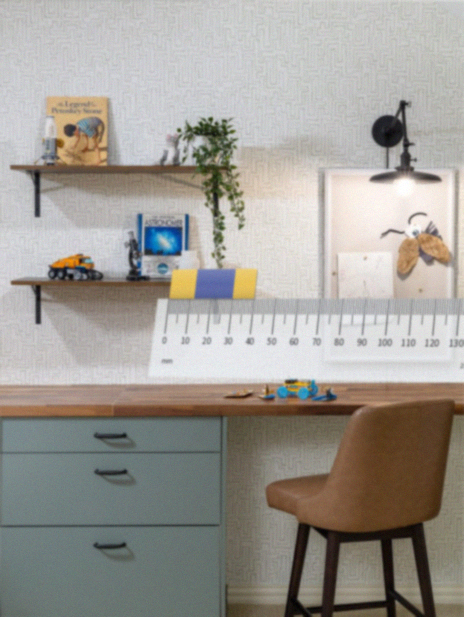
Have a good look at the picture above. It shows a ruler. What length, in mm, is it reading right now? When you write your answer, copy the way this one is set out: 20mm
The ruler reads 40mm
